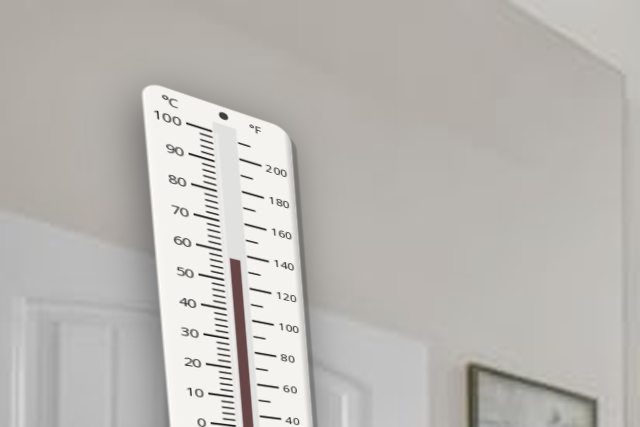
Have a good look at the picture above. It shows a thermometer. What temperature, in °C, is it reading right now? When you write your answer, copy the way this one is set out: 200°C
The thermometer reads 58°C
